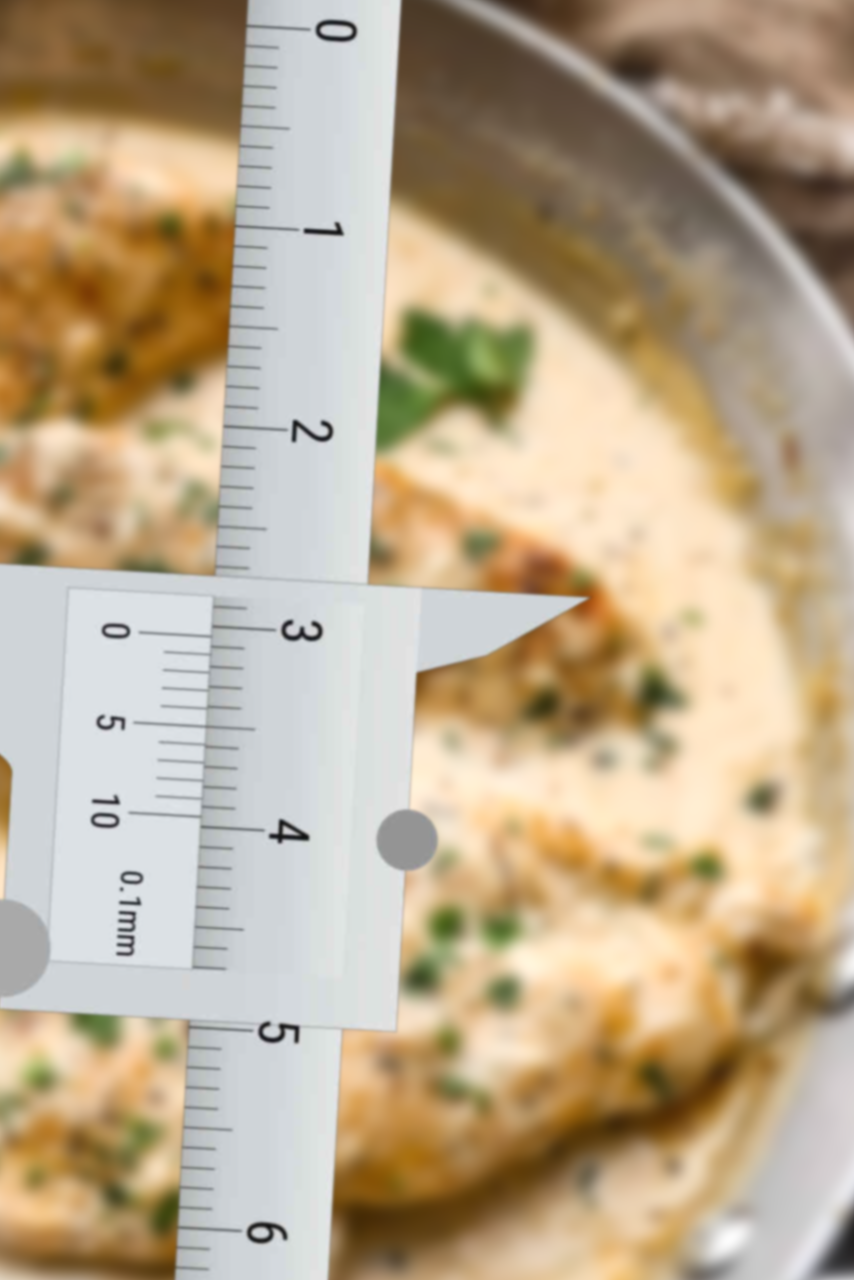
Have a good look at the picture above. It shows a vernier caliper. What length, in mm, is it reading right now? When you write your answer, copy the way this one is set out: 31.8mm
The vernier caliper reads 30.5mm
